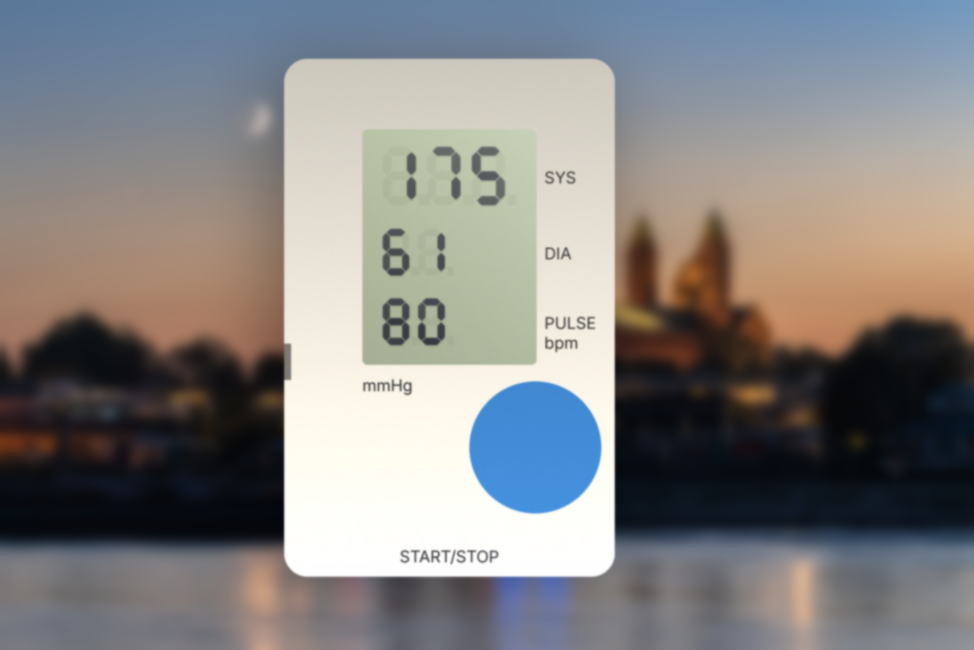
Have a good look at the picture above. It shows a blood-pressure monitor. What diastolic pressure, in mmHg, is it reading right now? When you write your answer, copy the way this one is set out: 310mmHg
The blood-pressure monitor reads 61mmHg
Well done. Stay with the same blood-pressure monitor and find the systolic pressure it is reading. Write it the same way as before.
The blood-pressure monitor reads 175mmHg
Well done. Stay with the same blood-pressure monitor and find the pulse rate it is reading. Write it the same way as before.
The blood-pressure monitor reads 80bpm
